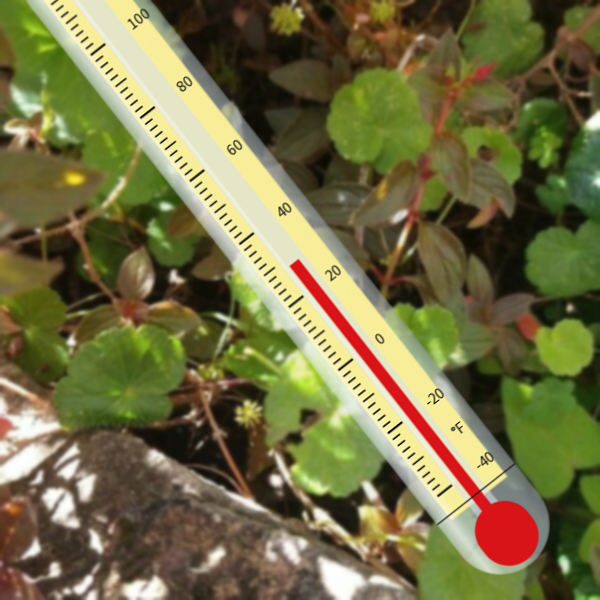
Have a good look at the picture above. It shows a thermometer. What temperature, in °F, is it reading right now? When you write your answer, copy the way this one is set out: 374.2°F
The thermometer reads 28°F
